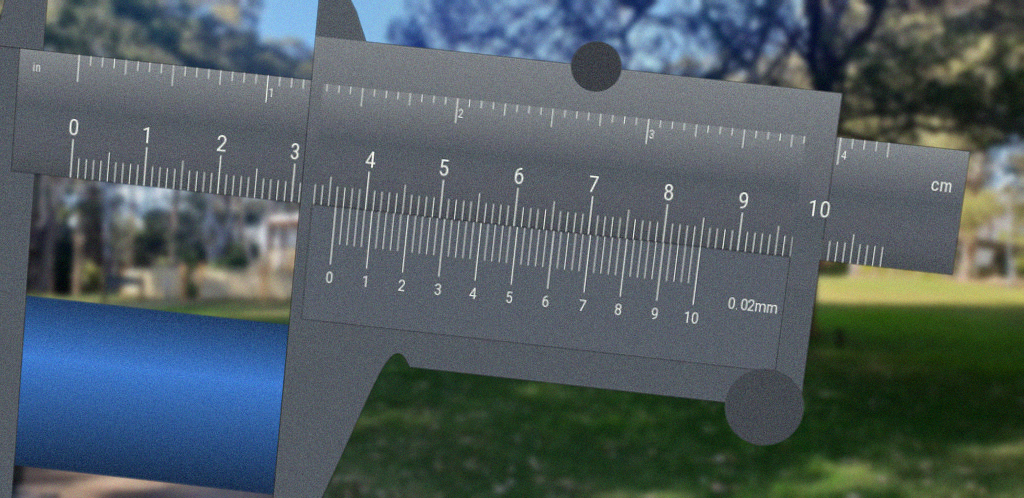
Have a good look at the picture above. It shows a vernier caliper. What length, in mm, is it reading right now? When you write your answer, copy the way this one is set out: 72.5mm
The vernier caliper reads 36.0mm
